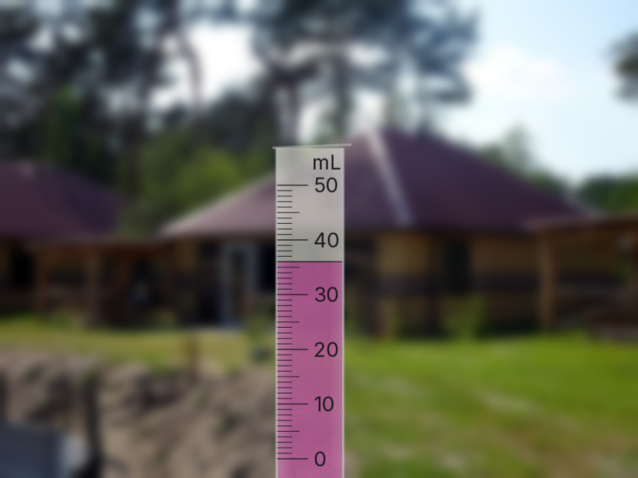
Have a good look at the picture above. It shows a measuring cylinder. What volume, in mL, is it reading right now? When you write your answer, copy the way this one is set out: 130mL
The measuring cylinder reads 36mL
